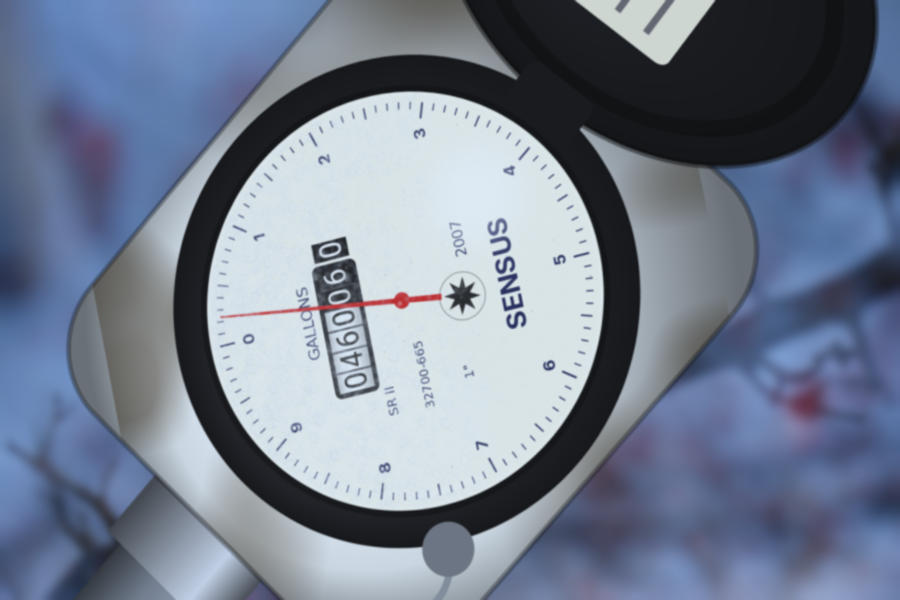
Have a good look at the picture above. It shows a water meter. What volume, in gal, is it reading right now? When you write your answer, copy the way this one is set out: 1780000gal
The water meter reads 460060.2gal
